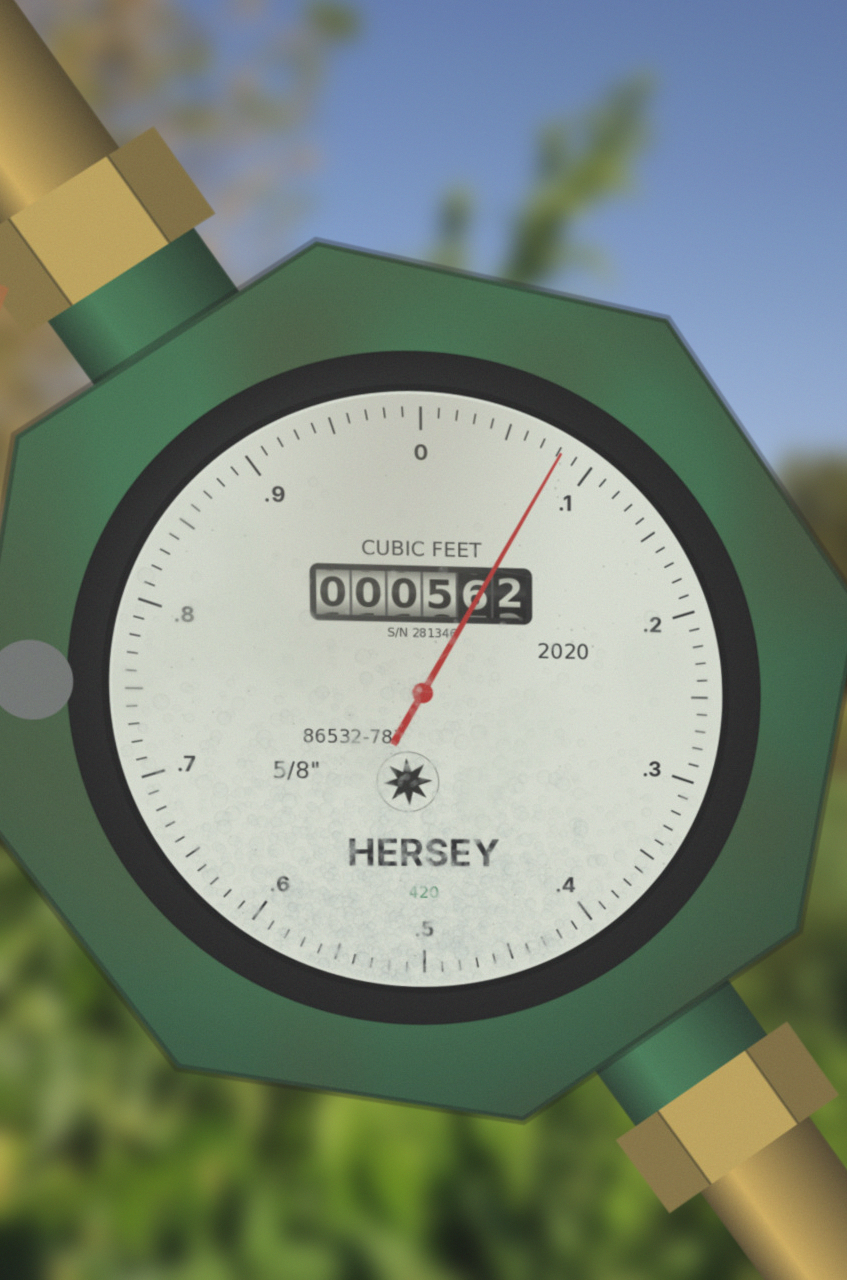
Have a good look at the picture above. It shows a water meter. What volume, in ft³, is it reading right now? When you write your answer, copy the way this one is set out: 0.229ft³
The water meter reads 562.08ft³
